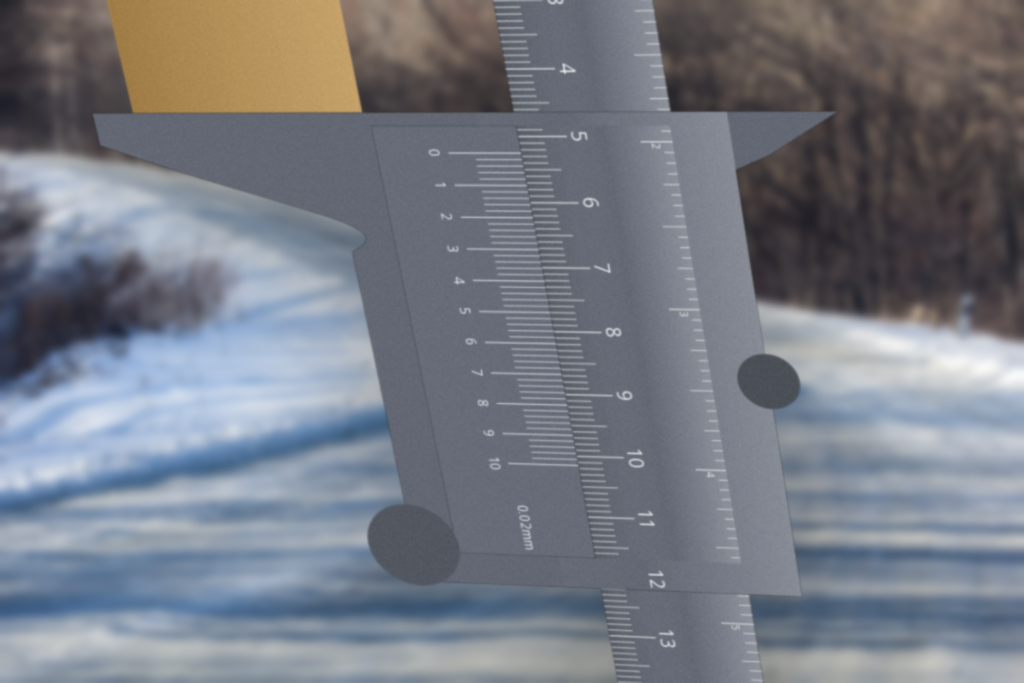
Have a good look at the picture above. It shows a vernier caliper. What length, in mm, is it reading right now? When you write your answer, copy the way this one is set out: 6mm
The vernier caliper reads 52.5mm
